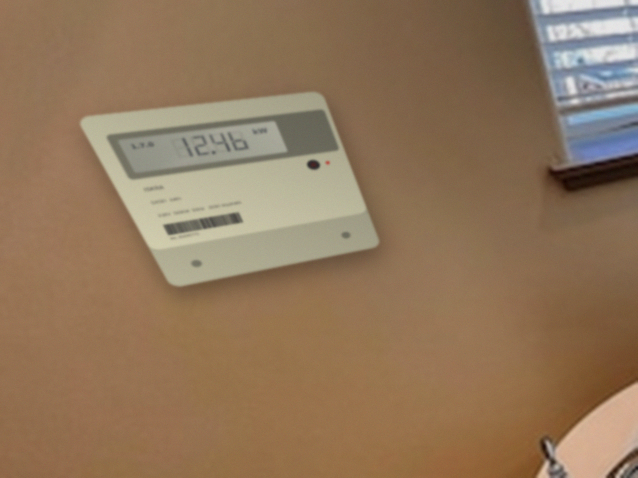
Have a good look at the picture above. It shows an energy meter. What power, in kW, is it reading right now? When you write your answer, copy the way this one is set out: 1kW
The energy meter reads 12.46kW
